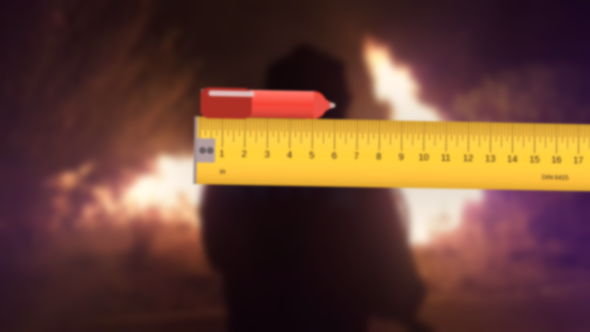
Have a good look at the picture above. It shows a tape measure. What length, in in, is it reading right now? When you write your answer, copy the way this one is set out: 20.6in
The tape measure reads 6in
